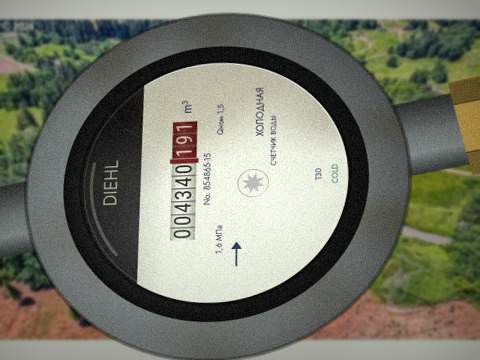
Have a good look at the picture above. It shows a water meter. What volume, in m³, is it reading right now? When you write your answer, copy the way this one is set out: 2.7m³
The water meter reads 4340.191m³
